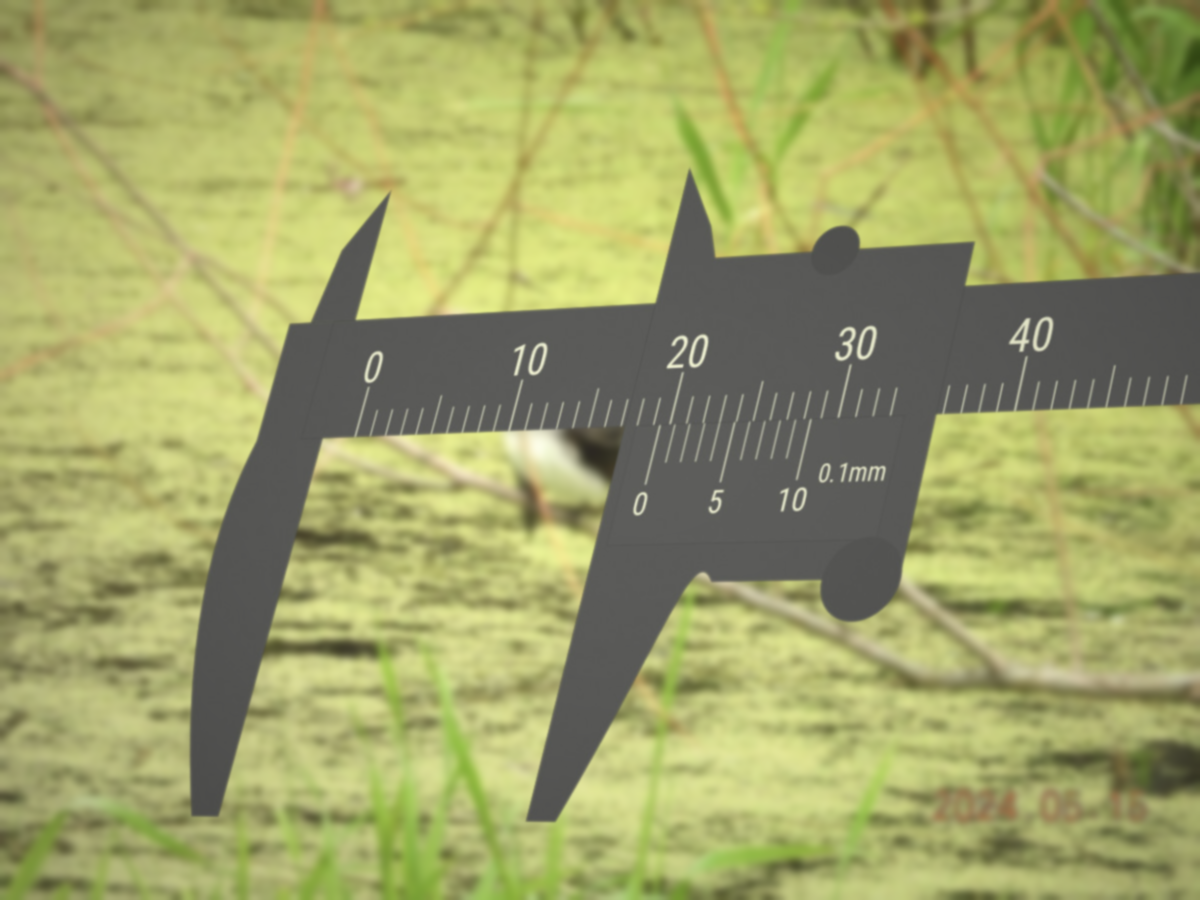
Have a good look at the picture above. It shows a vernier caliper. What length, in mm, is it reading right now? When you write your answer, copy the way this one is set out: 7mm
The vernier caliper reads 19.4mm
